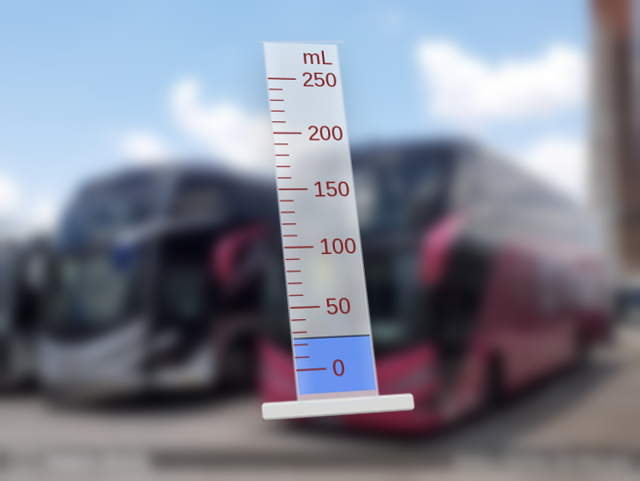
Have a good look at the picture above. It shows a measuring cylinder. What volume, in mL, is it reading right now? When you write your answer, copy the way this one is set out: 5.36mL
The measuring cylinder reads 25mL
